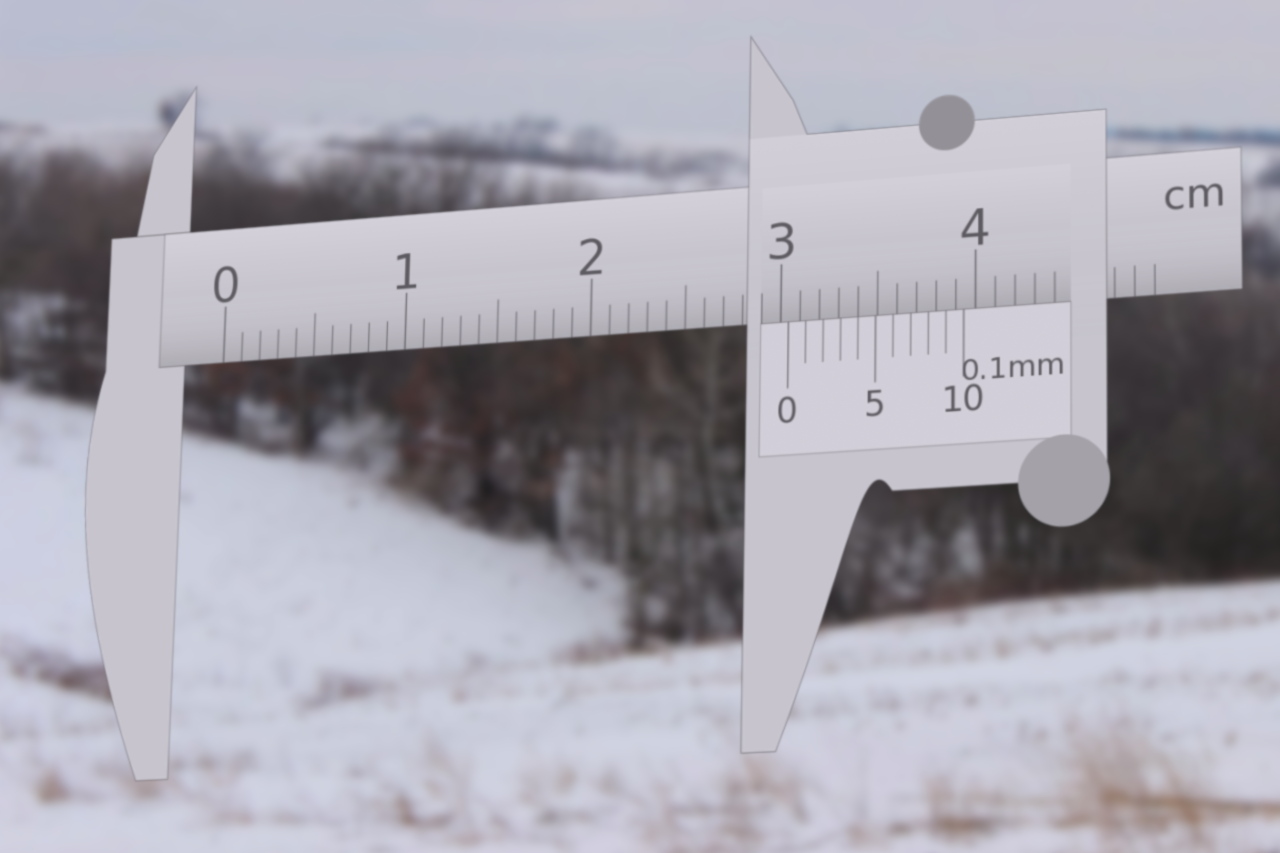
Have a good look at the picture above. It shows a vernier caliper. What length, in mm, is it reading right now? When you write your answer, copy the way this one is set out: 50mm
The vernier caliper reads 30.4mm
